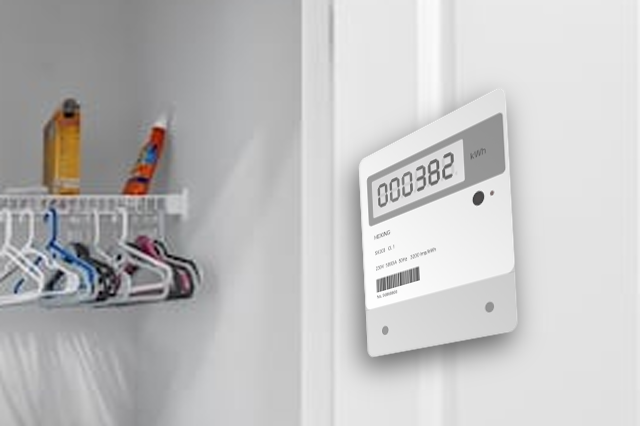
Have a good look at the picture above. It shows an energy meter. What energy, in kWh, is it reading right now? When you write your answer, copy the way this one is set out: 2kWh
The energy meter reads 382kWh
